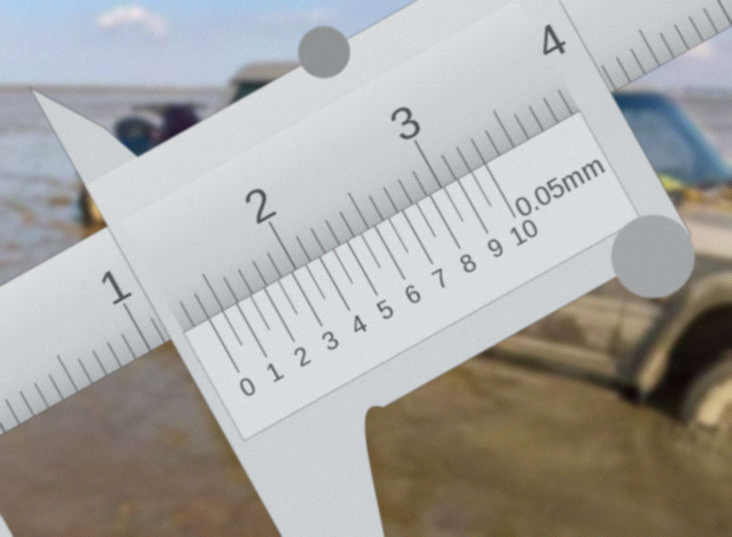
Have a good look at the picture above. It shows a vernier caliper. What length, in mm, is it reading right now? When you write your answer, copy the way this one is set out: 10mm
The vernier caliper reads 14.0mm
